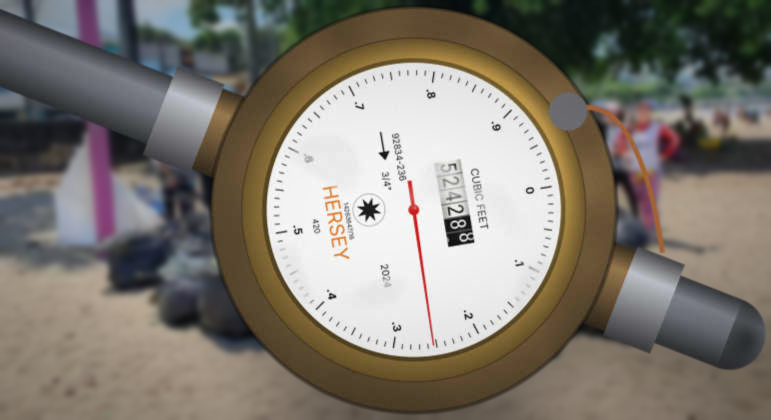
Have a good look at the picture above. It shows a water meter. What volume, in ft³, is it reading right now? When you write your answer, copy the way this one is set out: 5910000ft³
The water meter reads 524288.25ft³
